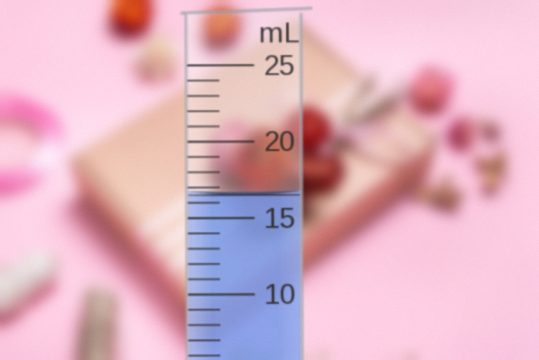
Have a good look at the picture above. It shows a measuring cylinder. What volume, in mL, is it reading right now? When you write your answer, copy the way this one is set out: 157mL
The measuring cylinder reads 16.5mL
